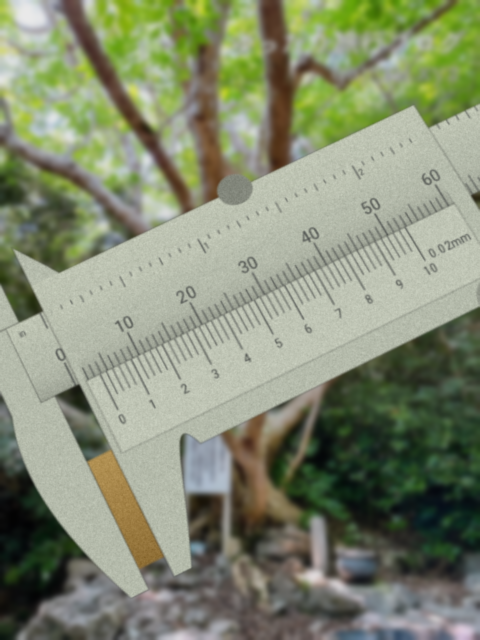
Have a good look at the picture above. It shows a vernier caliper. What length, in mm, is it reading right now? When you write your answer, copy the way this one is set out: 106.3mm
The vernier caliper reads 3.8mm
